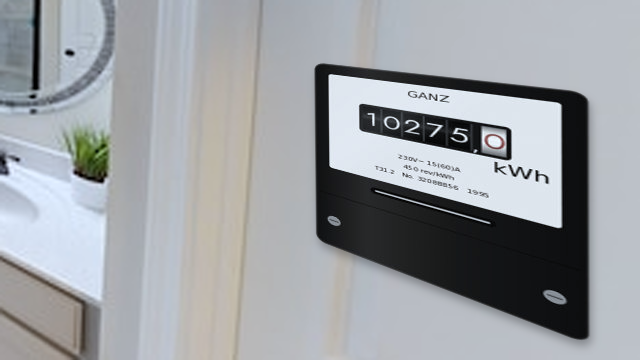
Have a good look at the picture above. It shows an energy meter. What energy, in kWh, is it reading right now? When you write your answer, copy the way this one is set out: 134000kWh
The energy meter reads 10275.0kWh
